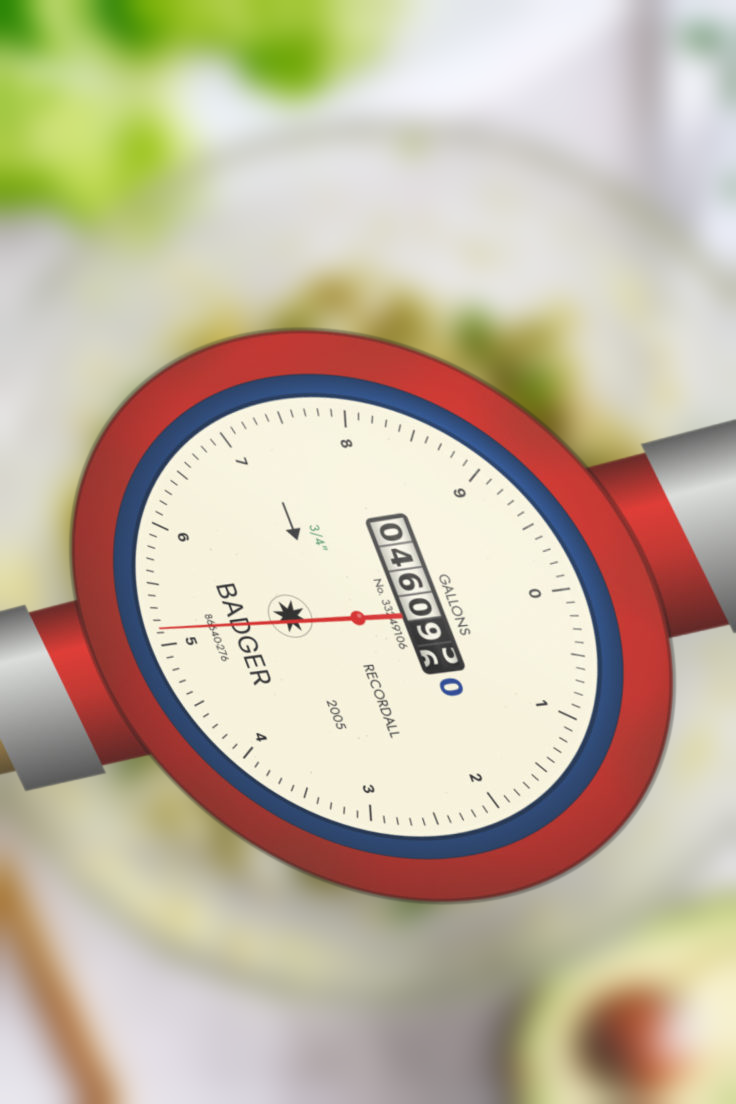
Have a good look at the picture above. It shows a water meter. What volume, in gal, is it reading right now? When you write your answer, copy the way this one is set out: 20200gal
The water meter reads 460955.1gal
